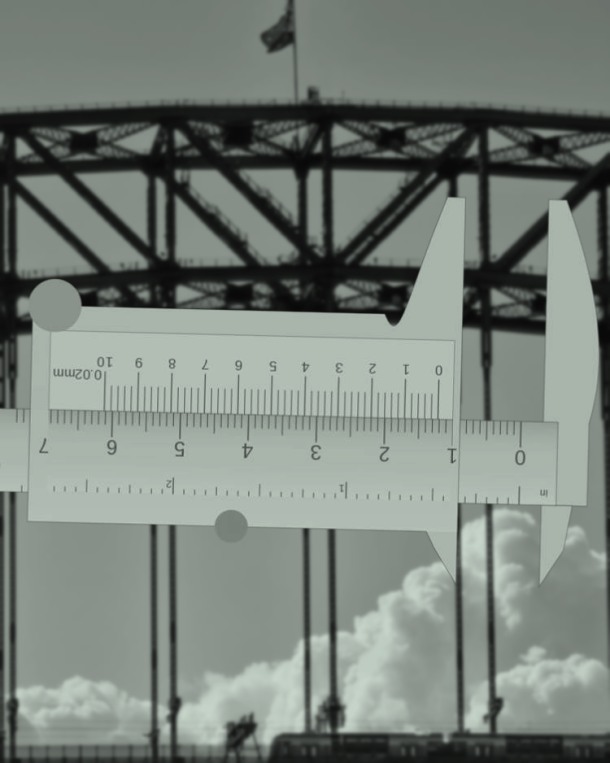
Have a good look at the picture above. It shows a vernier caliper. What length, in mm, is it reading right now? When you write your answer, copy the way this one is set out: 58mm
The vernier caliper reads 12.2mm
